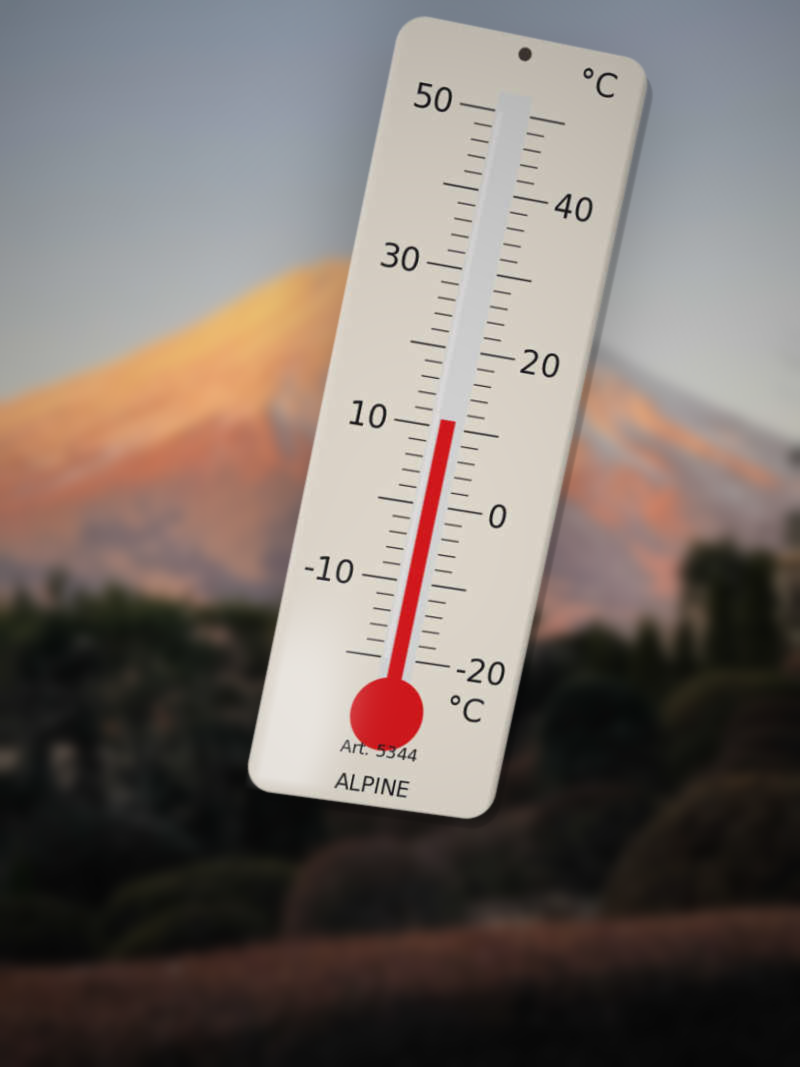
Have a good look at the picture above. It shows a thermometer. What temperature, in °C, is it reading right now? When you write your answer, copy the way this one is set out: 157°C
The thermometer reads 11°C
